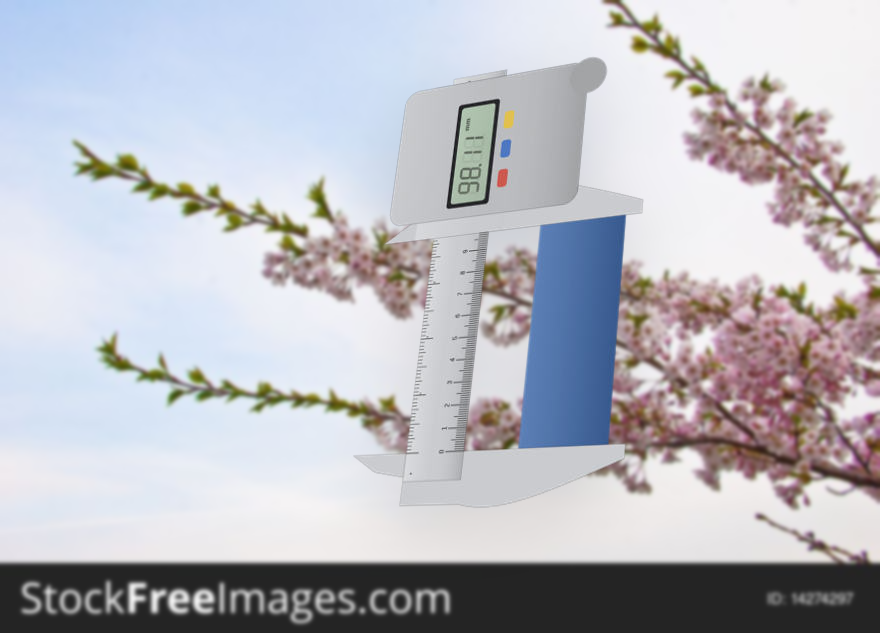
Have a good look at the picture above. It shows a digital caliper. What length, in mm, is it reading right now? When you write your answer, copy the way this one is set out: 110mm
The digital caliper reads 98.11mm
